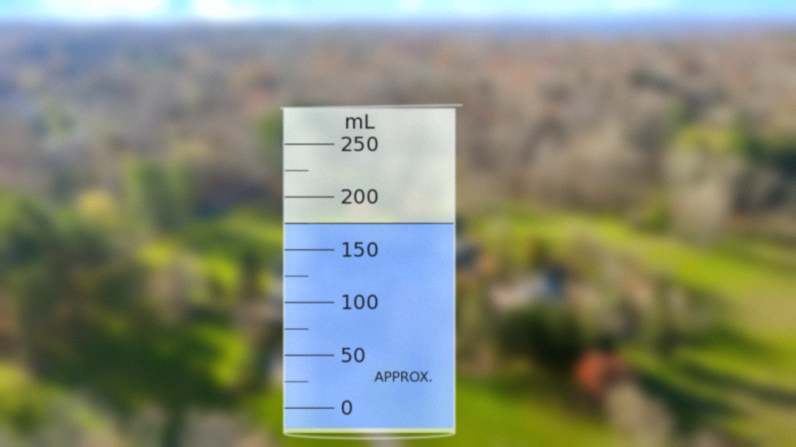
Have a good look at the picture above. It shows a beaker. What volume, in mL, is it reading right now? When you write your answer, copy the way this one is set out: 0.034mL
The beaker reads 175mL
